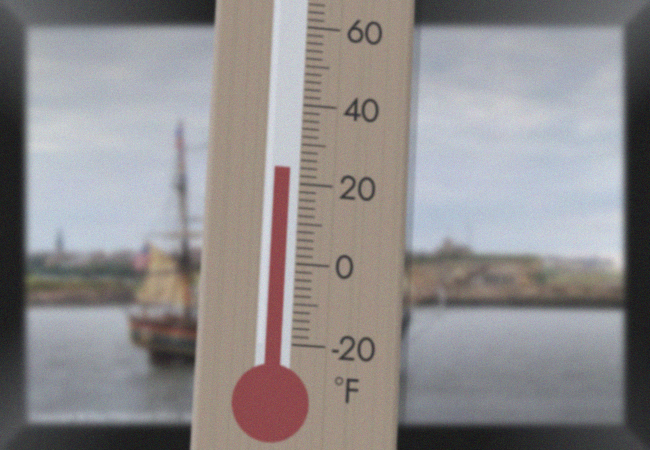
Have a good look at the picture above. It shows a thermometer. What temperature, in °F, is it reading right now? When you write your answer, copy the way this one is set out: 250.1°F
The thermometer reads 24°F
